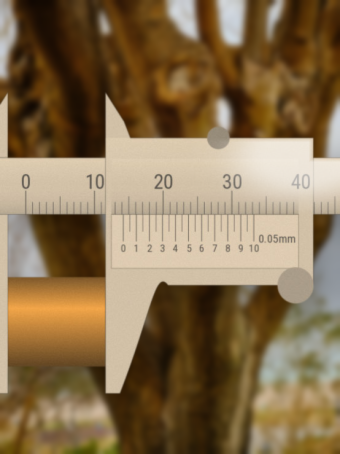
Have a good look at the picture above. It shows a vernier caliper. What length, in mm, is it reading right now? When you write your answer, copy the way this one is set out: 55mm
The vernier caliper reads 14.2mm
